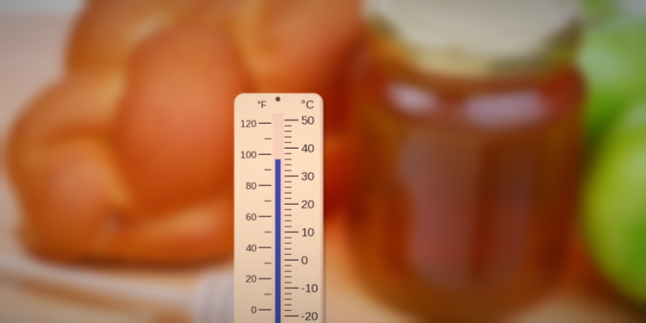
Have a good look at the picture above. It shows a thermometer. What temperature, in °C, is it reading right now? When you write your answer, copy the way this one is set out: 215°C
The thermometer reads 36°C
